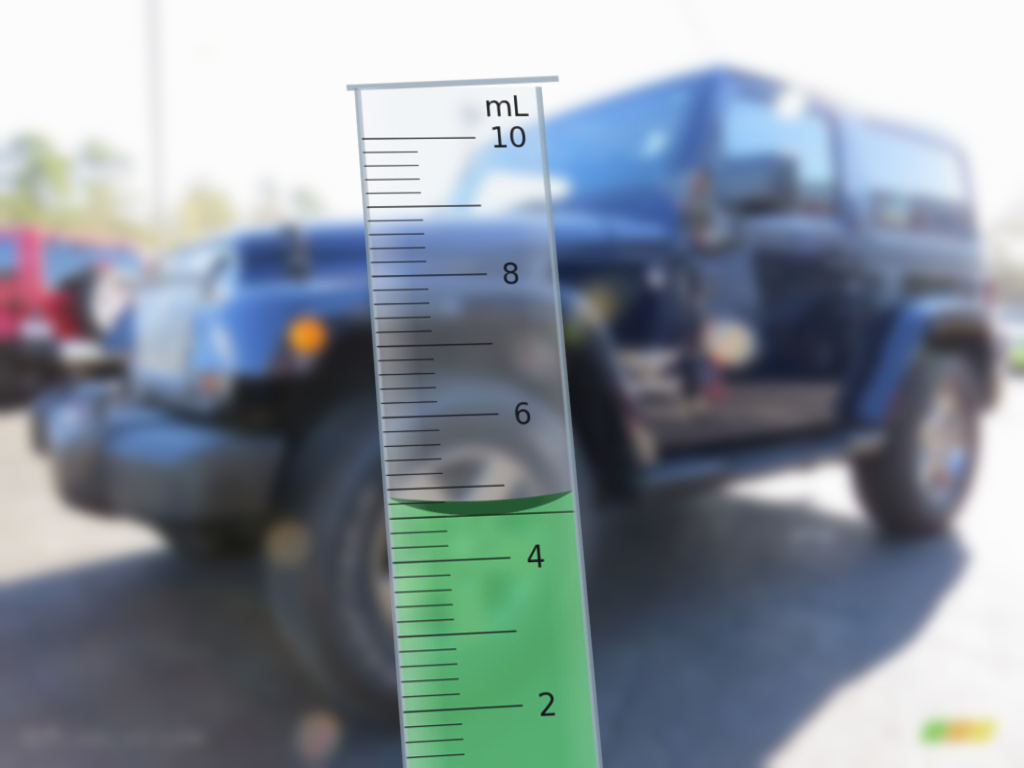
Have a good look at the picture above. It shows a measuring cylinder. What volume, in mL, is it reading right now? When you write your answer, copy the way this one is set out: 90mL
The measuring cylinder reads 4.6mL
